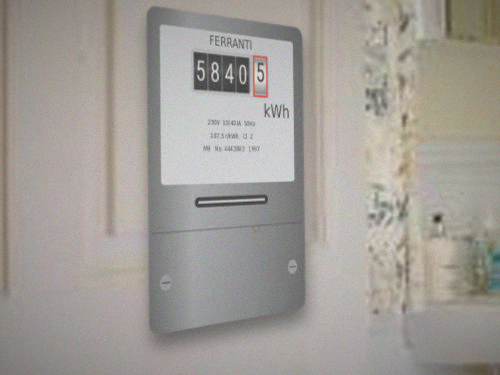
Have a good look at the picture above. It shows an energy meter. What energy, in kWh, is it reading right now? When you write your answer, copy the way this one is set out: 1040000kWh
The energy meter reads 5840.5kWh
